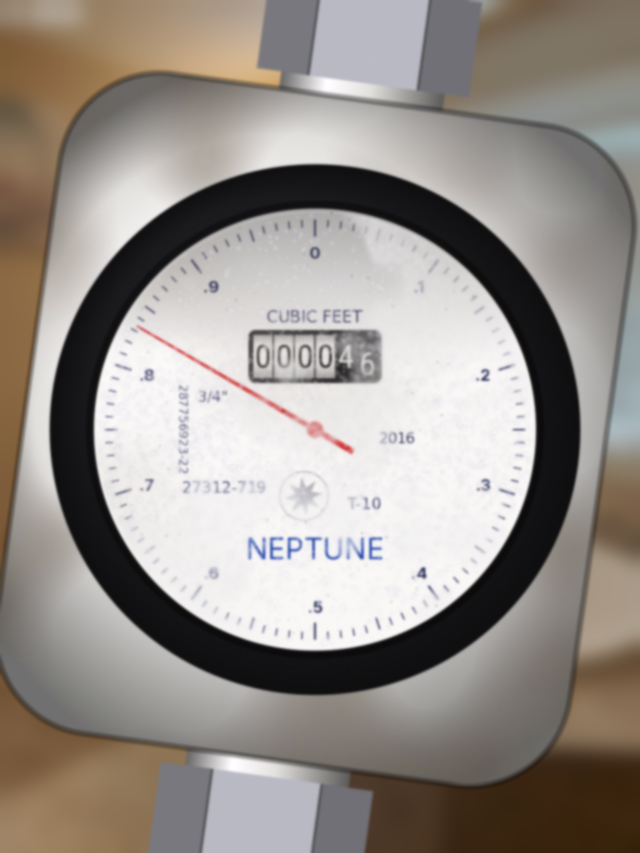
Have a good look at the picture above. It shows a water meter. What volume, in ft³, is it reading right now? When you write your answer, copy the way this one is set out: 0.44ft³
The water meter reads 45.83ft³
